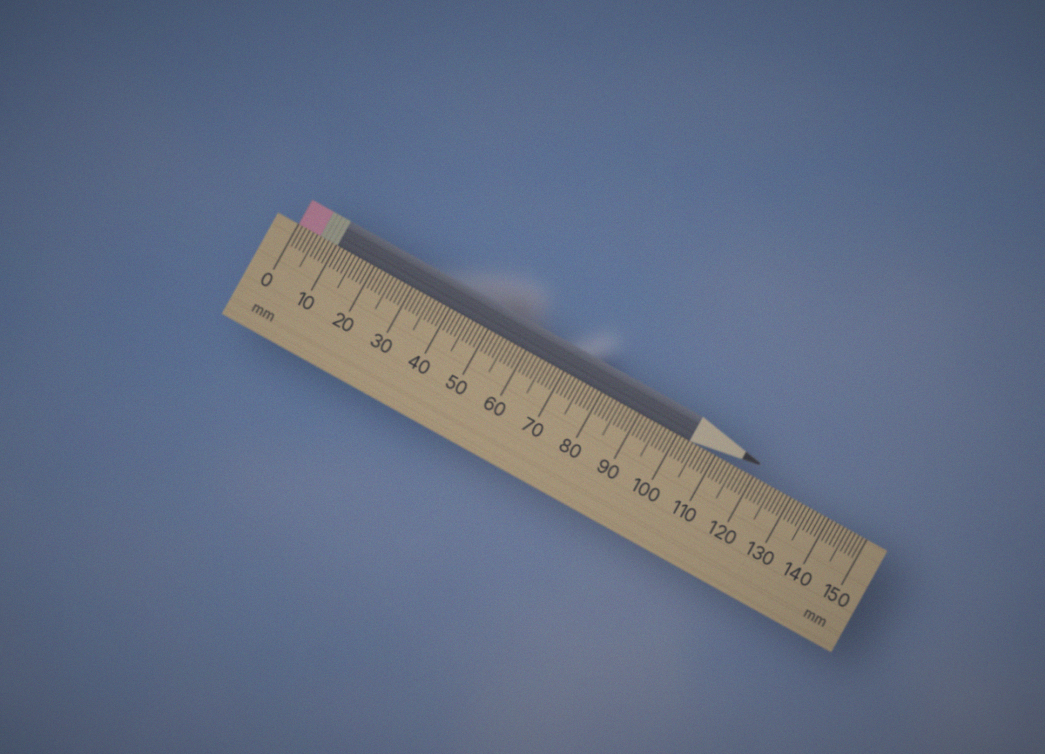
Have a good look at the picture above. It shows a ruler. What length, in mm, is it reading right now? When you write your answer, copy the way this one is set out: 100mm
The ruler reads 120mm
